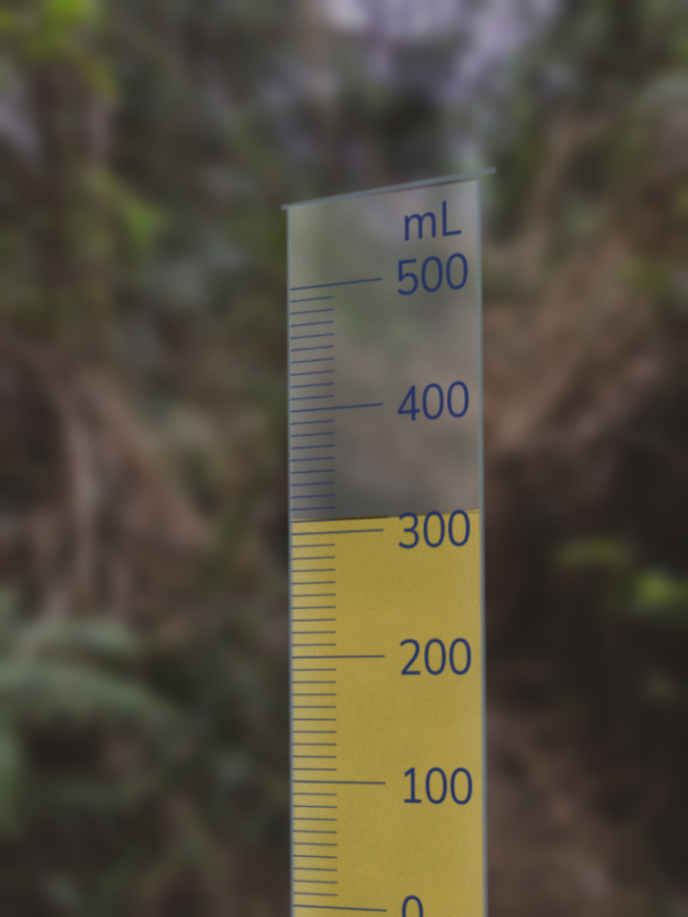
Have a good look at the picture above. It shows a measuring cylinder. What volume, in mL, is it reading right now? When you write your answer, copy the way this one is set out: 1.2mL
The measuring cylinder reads 310mL
